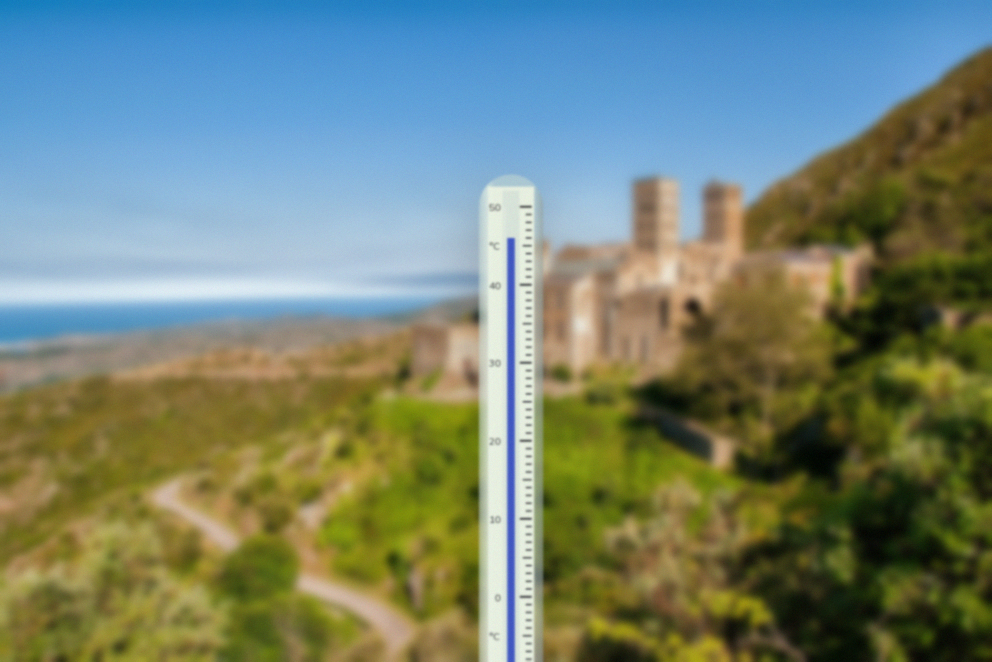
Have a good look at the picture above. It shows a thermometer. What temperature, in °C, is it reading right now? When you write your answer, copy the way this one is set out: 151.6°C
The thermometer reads 46°C
